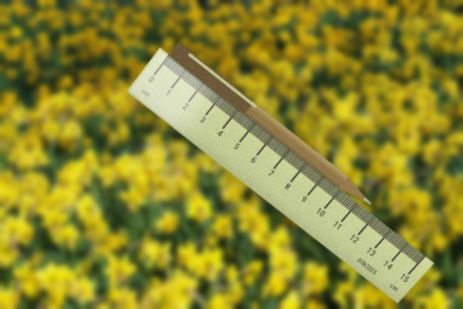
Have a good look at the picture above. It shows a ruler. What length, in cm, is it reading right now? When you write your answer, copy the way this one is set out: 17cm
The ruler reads 11.5cm
